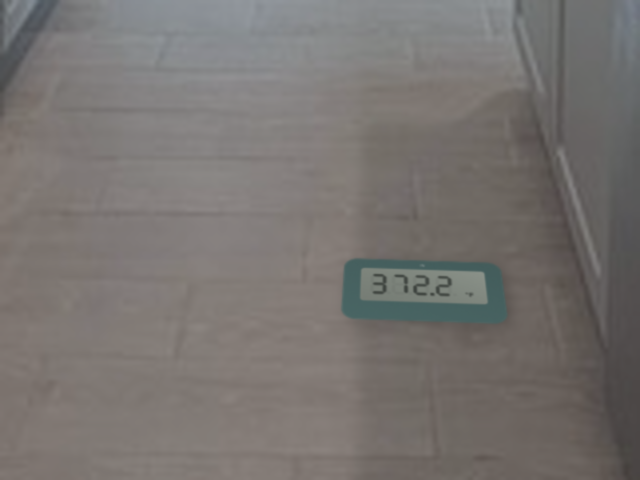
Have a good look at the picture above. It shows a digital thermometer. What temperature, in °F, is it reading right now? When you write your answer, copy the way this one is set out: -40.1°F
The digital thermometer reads 372.2°F
